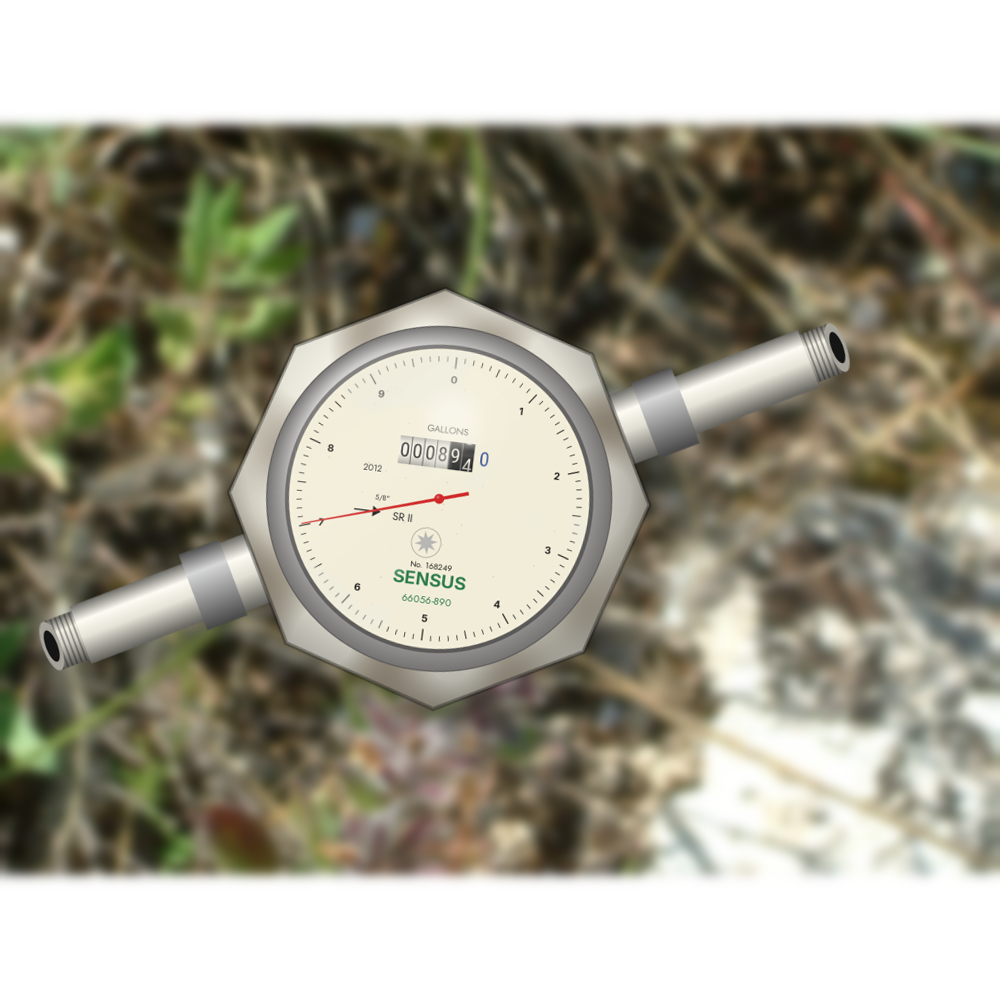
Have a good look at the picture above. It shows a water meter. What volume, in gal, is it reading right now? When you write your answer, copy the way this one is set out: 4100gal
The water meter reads 8937.0gal
